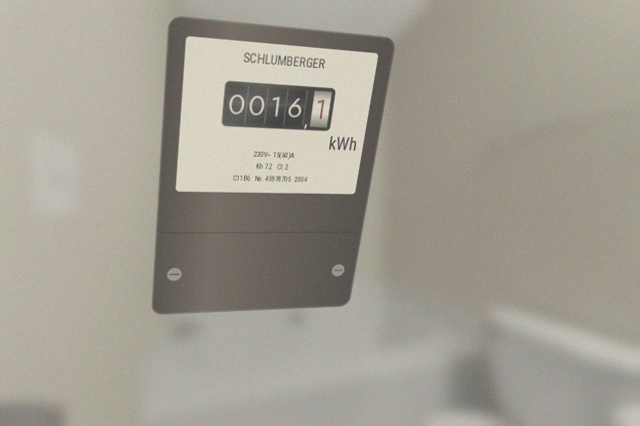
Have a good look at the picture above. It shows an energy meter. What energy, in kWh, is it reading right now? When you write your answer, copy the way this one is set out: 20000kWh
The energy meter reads 16.1kWh
